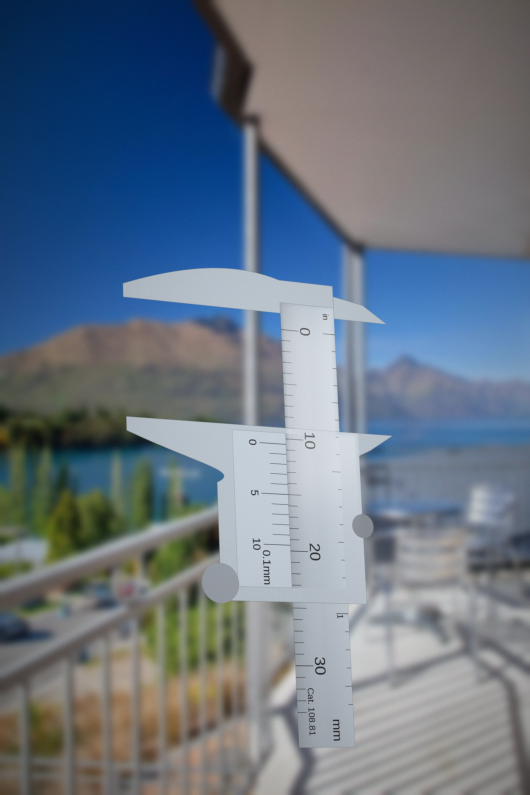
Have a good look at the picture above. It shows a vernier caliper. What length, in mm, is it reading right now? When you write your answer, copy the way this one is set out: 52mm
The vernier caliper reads 10.5mm
